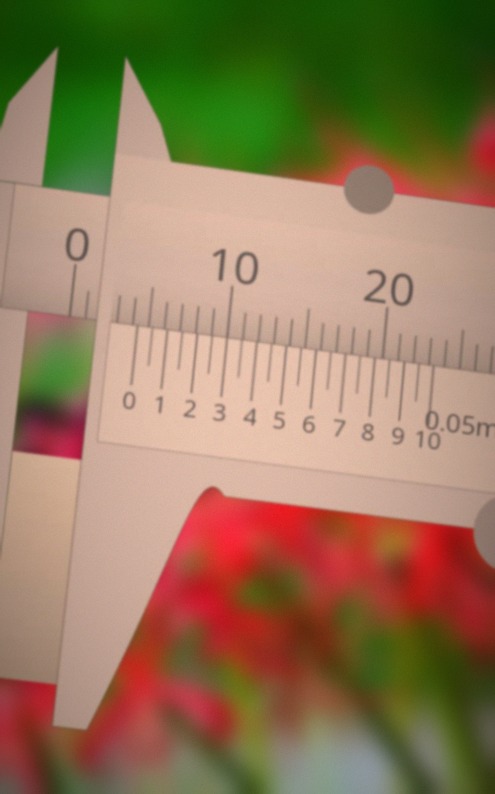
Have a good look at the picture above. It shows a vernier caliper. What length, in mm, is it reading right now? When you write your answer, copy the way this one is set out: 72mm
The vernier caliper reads 4.3mm
